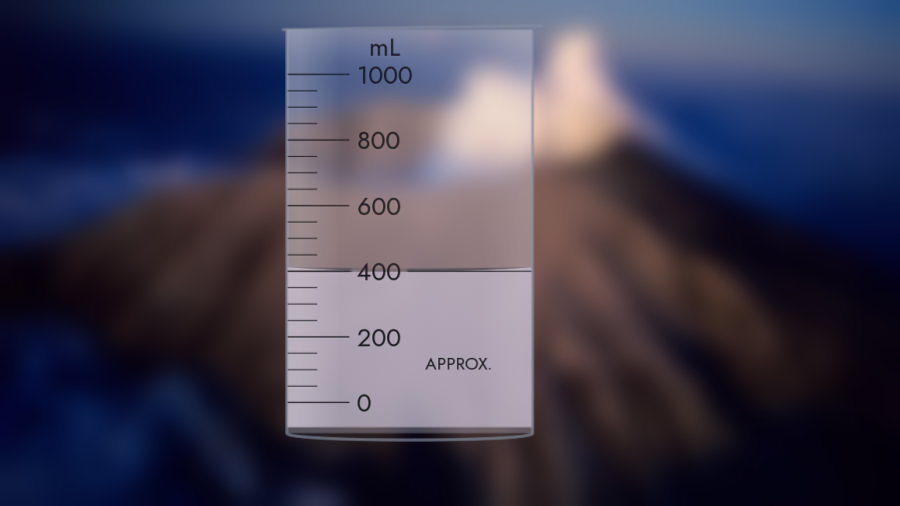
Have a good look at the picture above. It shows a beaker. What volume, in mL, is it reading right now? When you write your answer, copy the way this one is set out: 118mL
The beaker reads 400mL
